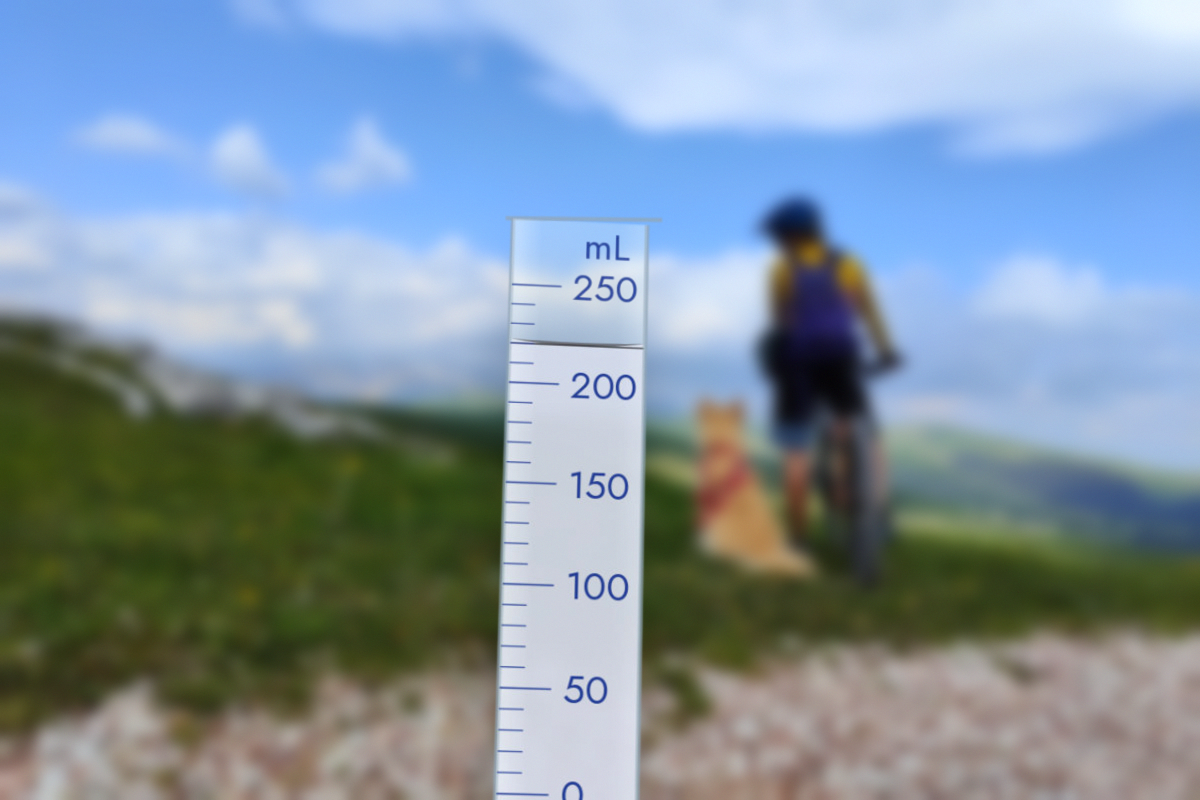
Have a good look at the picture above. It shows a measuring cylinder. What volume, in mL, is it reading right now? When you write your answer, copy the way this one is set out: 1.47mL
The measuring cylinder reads 220mL
